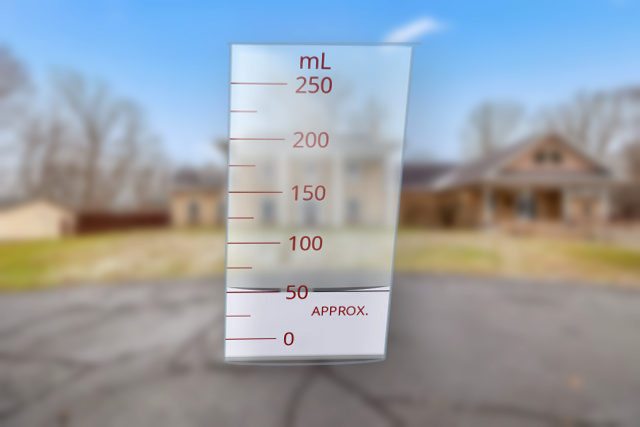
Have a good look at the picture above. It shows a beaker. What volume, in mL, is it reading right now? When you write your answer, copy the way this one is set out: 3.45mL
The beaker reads 50mL
